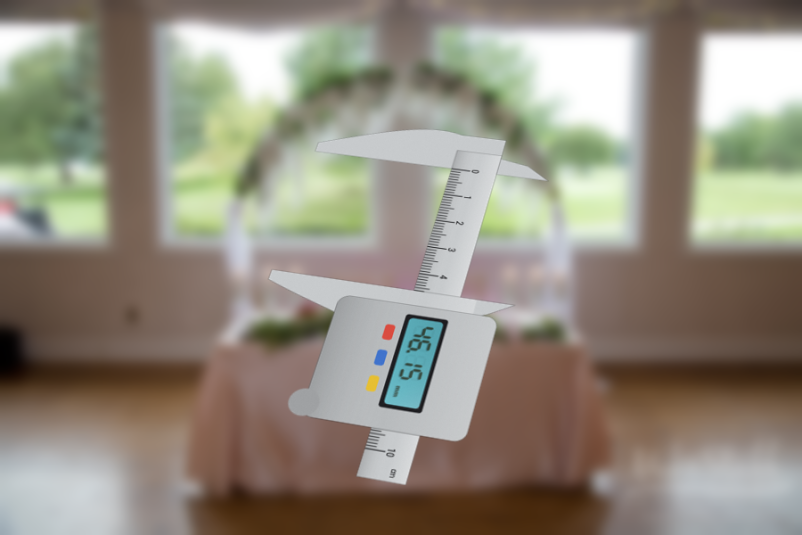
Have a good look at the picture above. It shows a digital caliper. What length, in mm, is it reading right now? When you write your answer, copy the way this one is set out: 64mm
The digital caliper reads 46.15mm
